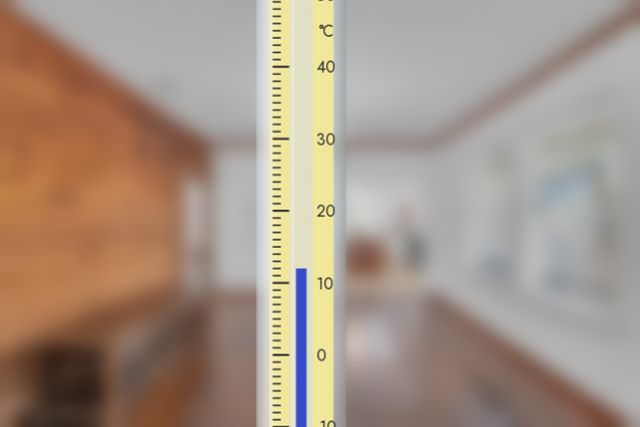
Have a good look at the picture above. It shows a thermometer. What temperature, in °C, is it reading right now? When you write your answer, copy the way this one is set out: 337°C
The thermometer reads 12°C
